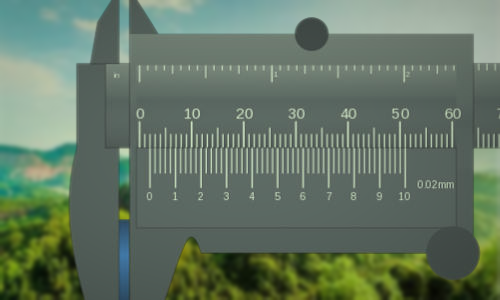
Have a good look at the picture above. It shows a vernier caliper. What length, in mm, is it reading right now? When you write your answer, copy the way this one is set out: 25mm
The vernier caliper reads 2.0mm
